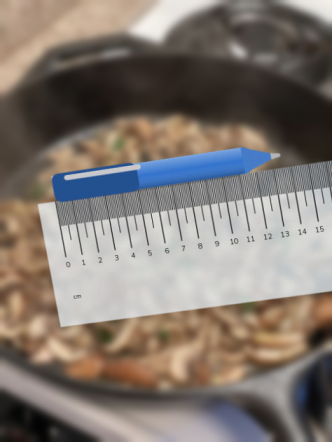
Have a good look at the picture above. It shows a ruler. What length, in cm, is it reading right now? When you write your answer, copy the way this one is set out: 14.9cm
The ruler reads 13.5cm
